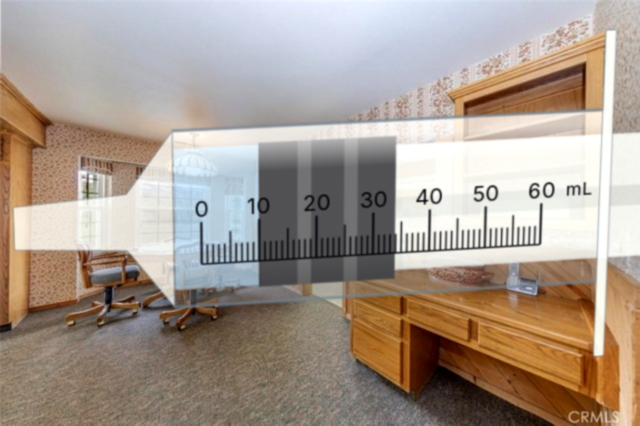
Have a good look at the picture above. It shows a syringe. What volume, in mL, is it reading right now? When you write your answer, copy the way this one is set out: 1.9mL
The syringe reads 10mL
